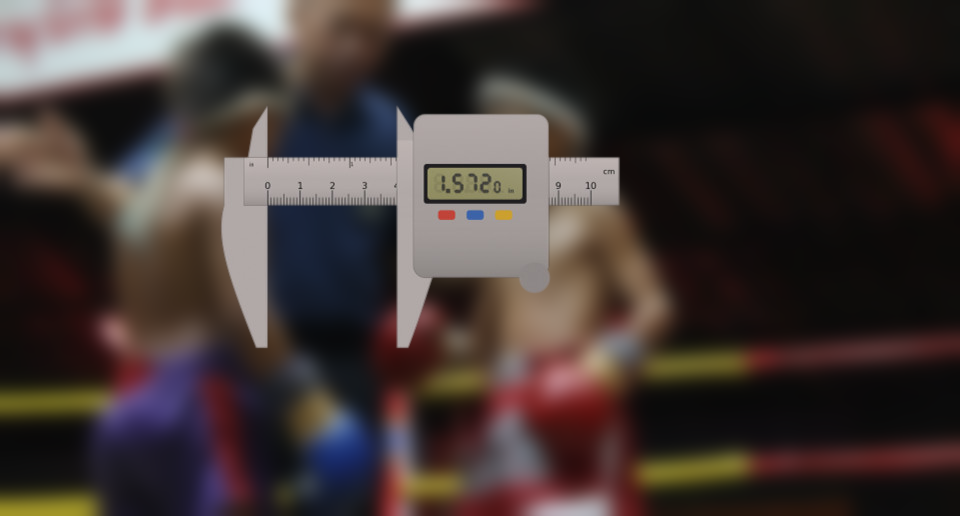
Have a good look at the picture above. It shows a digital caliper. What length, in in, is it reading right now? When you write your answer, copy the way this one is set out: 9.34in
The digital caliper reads 1.5720in
